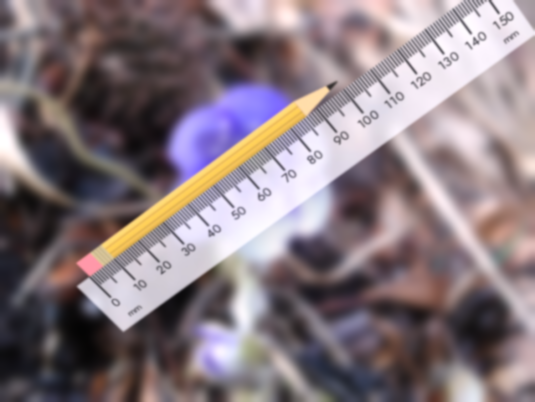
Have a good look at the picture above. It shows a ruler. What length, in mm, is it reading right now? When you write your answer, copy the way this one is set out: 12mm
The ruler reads 100mm
